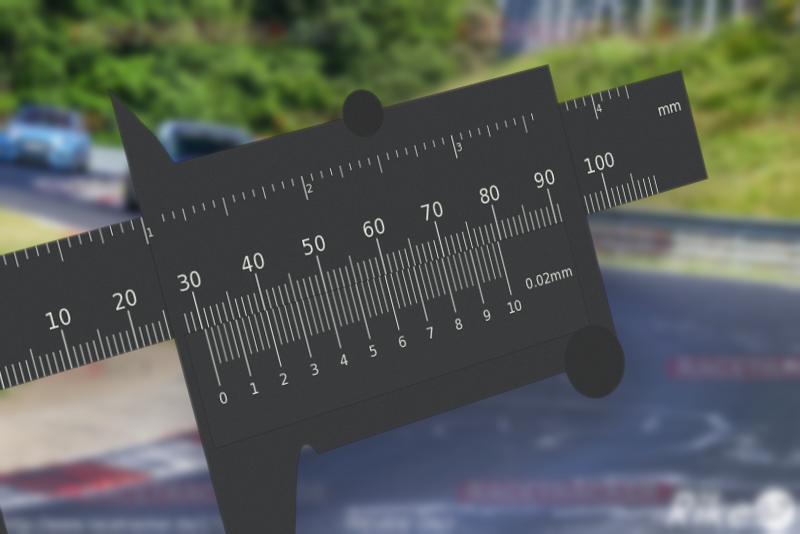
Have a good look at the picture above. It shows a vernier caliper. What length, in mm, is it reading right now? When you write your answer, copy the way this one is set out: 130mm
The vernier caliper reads 30.4mm
